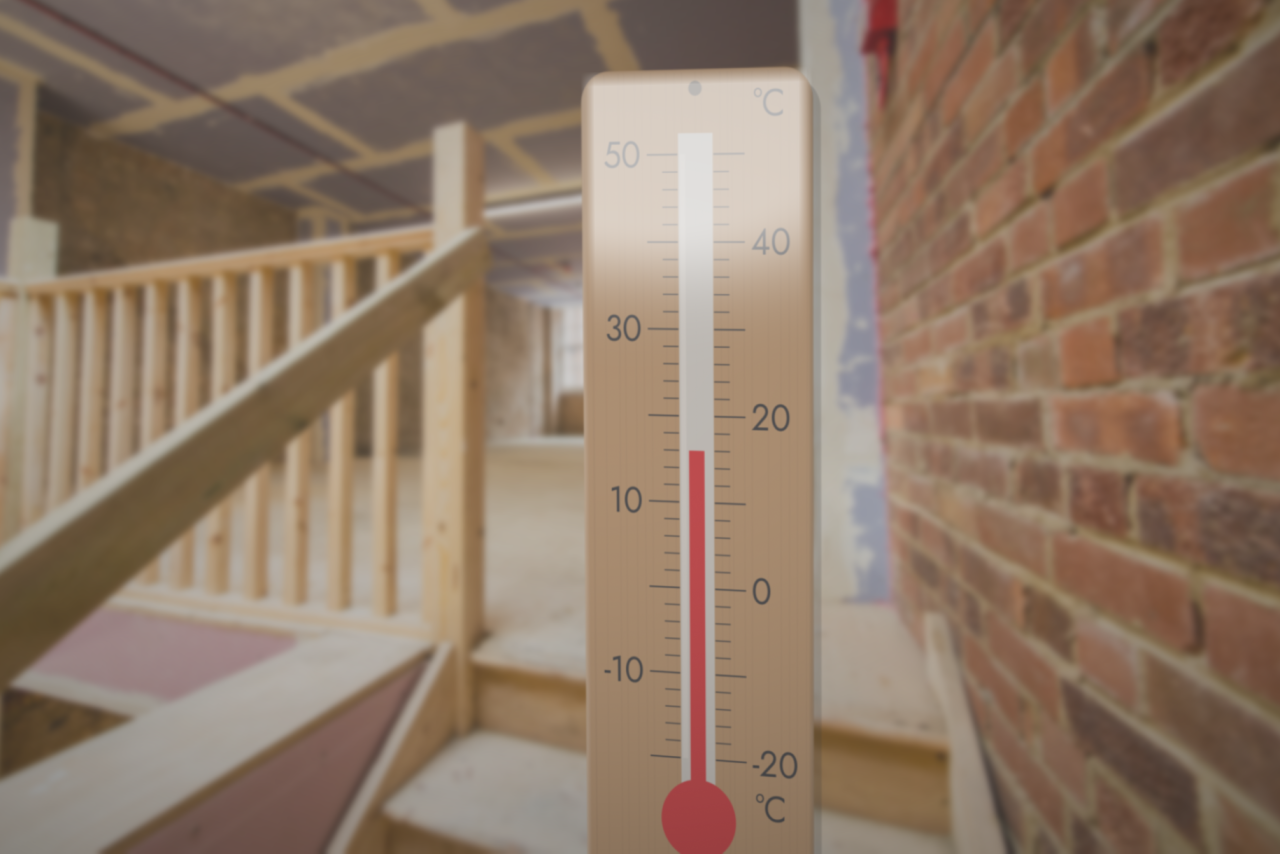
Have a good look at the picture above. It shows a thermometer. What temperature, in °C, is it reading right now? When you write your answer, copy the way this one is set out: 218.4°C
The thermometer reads 16°C
